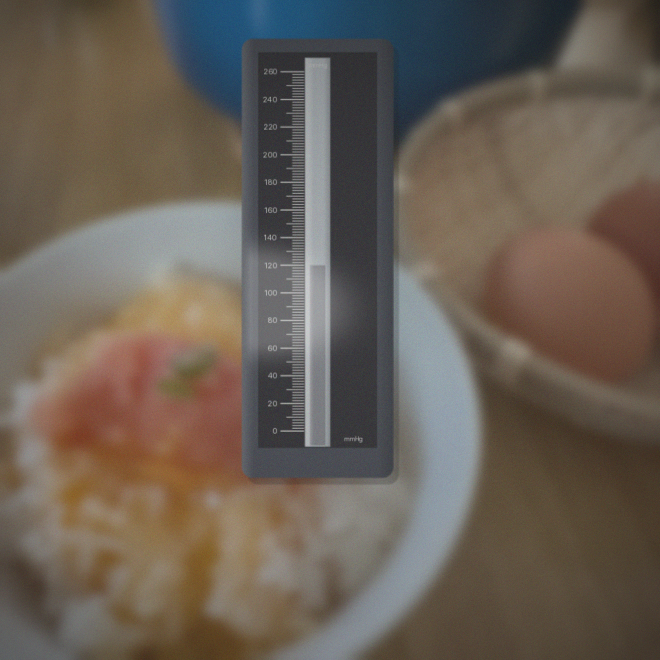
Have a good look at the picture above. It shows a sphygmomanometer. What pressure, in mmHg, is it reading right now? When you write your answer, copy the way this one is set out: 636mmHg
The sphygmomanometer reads 120mmHg
